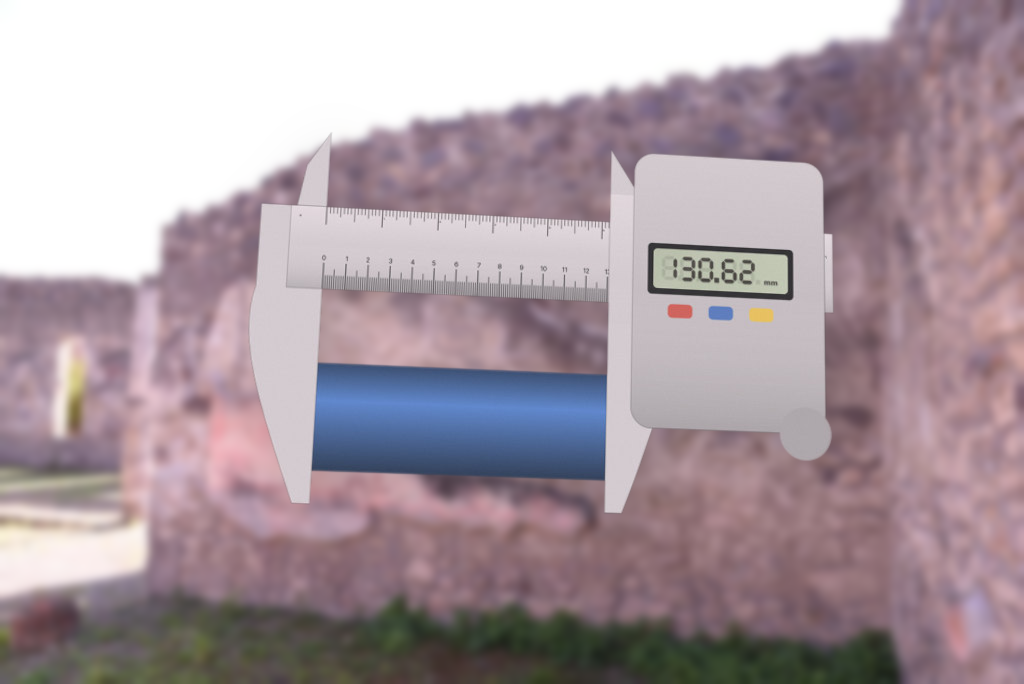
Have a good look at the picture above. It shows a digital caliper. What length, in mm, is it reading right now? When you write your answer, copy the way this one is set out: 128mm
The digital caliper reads 130.62mm
